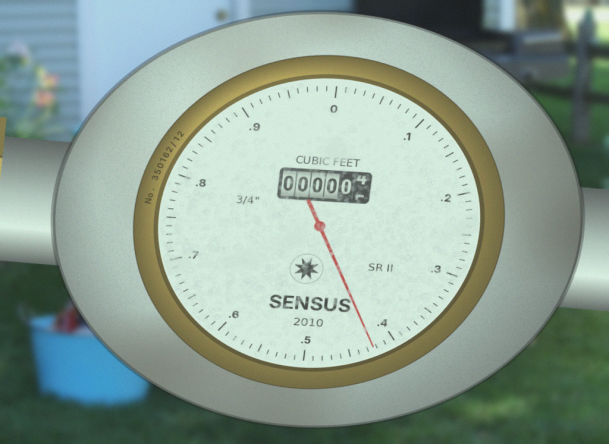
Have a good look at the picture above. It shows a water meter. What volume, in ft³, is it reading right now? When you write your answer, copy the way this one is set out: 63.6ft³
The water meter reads 4.42ft³
